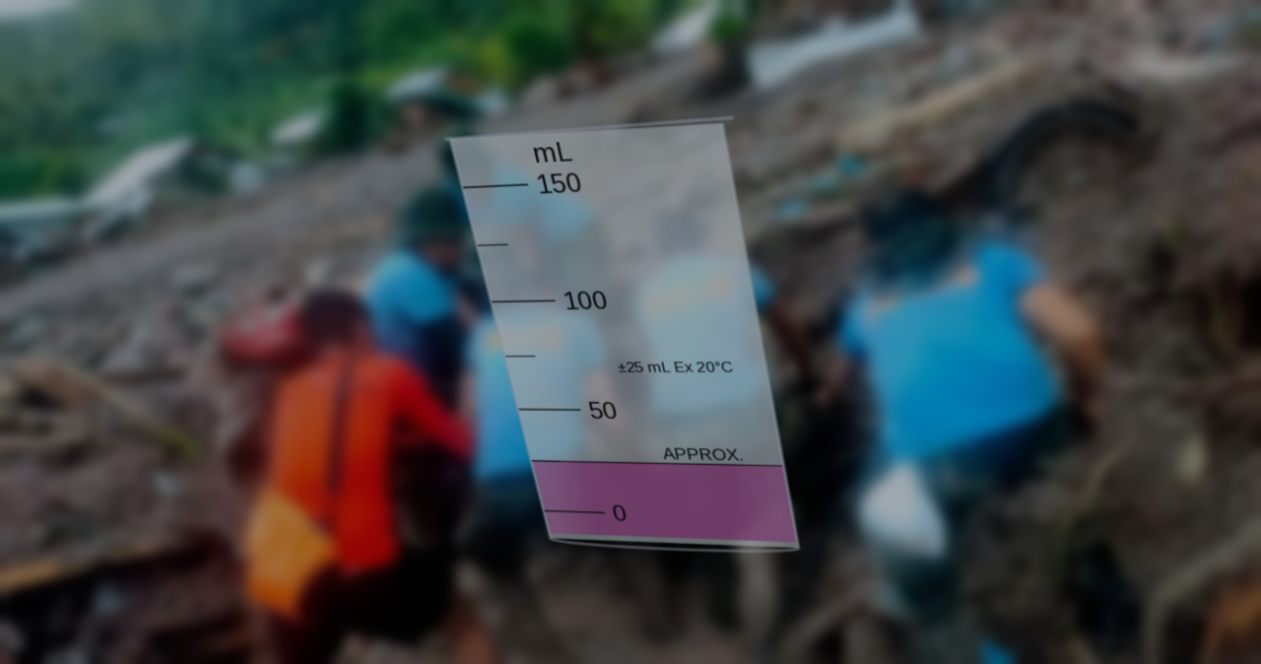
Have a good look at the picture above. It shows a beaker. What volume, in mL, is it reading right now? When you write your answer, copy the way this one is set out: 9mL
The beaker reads 25mL
